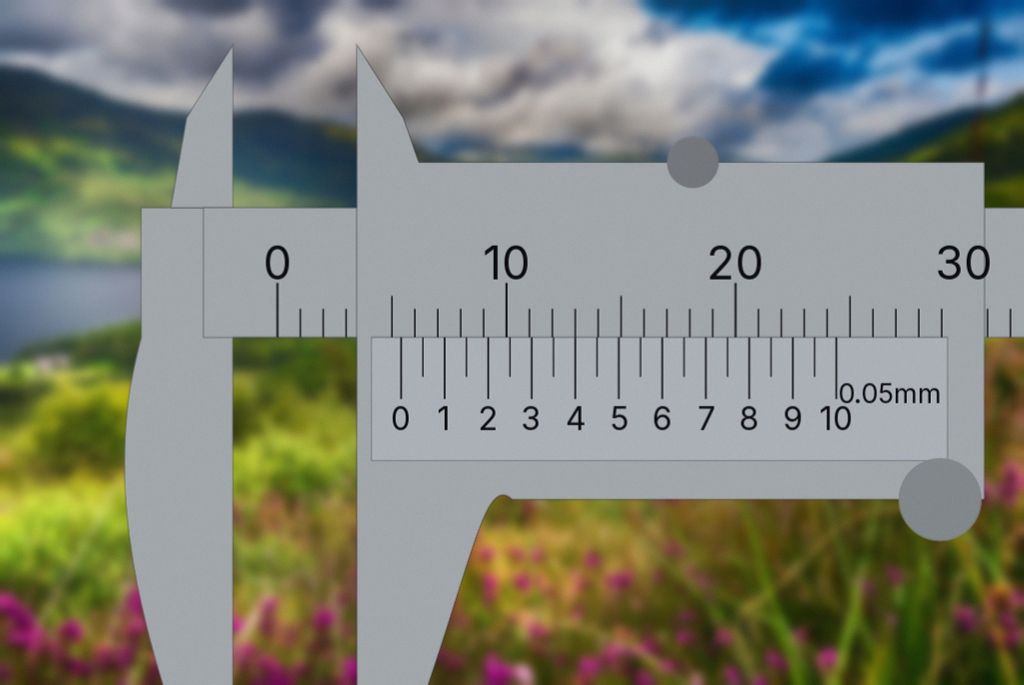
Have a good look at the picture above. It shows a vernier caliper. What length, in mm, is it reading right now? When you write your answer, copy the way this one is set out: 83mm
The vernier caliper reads 5.4mm
